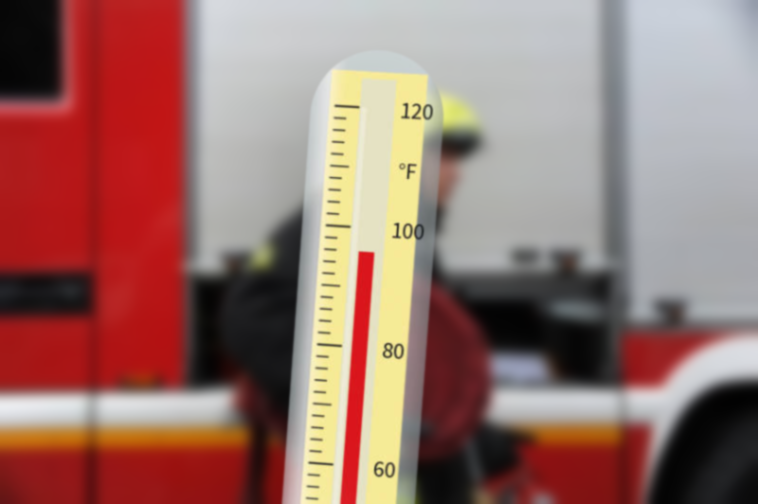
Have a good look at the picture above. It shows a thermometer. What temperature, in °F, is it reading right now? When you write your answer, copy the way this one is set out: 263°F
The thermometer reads 96°F
